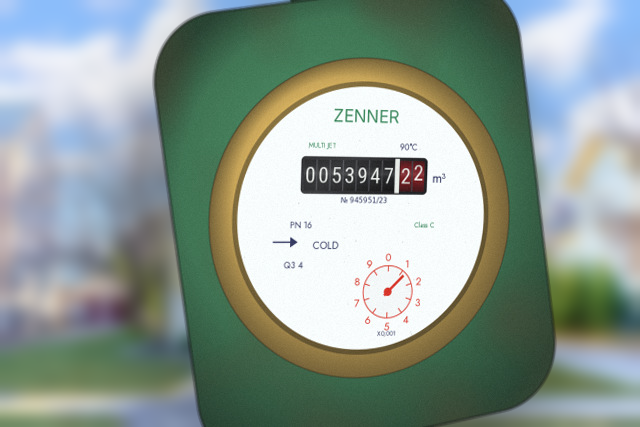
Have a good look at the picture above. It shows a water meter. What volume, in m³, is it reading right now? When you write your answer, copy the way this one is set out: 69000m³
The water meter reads 53947.221m³
